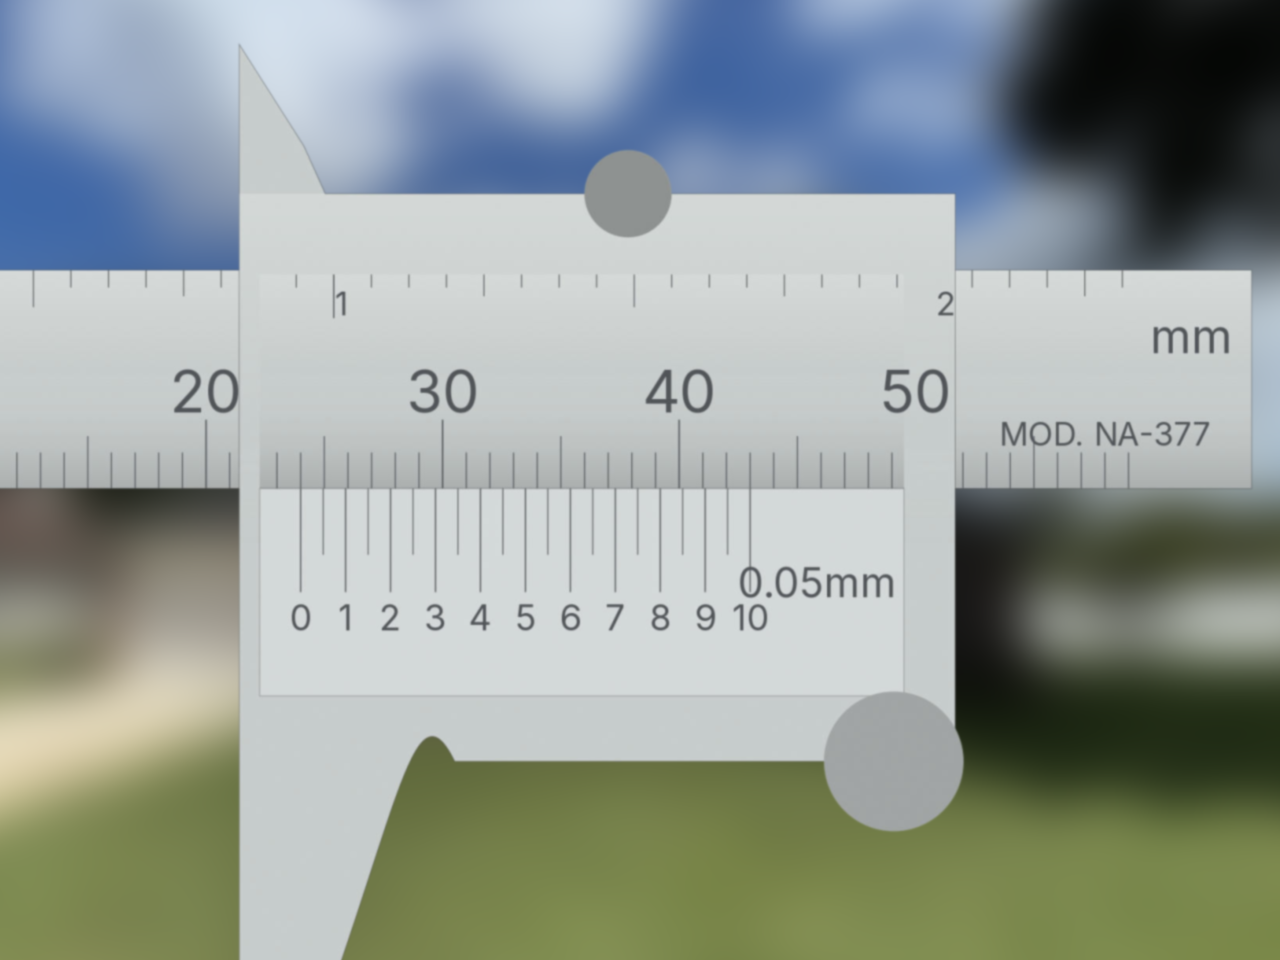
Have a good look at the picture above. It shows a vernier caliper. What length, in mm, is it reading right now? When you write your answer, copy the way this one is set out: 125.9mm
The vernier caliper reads 24.0mm
